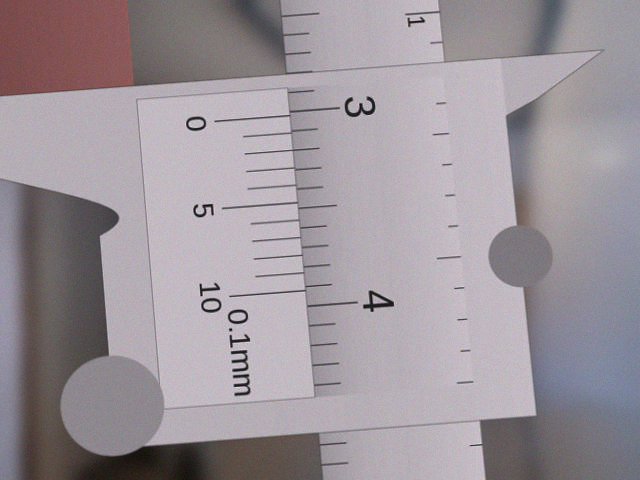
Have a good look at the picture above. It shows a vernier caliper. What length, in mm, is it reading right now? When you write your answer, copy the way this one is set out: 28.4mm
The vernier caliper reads 30.2mm
